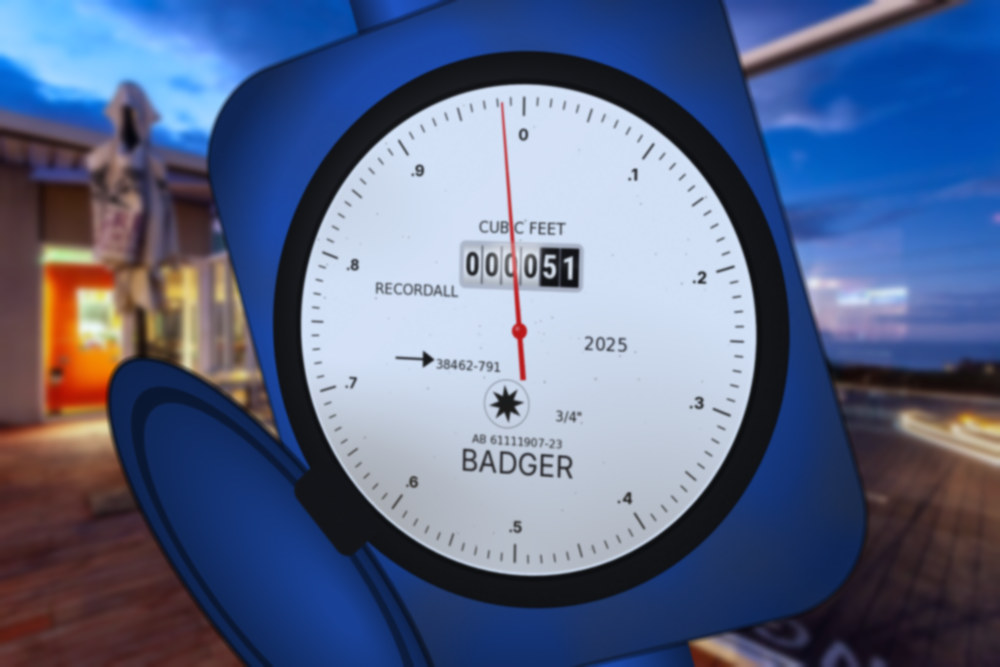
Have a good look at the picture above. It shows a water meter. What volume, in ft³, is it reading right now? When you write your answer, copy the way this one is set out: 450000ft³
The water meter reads 50.98ft³
